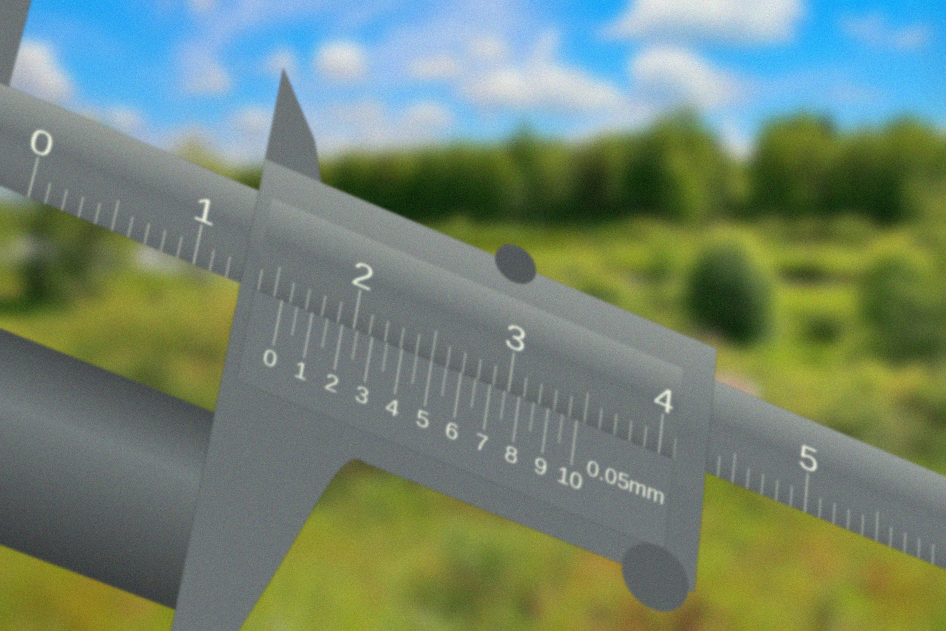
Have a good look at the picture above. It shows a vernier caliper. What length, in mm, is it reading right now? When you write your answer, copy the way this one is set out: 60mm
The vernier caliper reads 15.5mm
